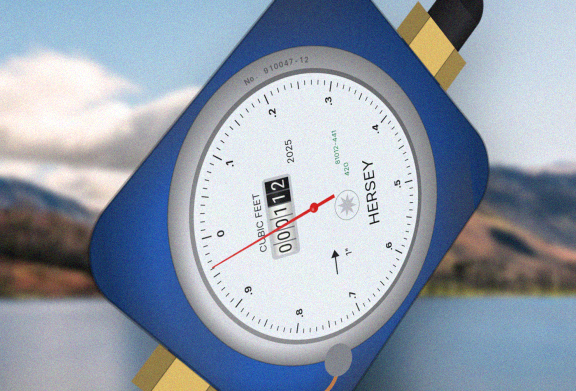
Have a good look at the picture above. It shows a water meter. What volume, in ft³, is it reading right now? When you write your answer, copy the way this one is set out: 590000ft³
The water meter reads 111.96ft³
